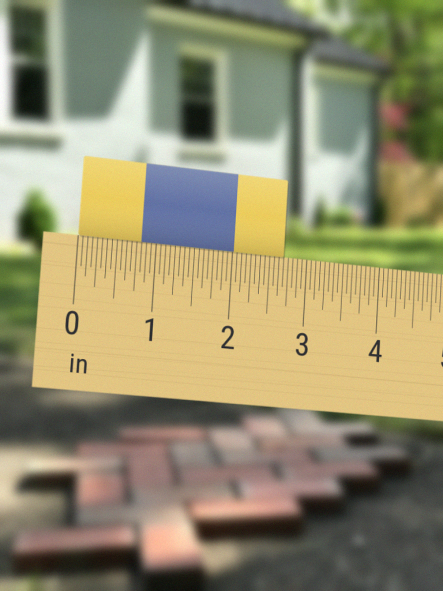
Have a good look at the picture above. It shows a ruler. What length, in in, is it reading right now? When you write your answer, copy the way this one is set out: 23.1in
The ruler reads 2.6875in
